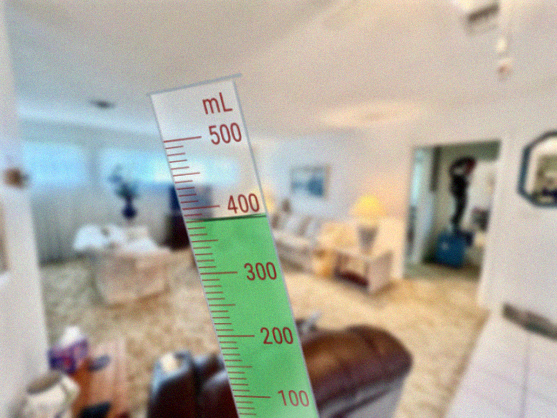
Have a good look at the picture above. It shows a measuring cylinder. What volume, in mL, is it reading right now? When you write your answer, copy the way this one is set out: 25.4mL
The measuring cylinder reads 380mL
